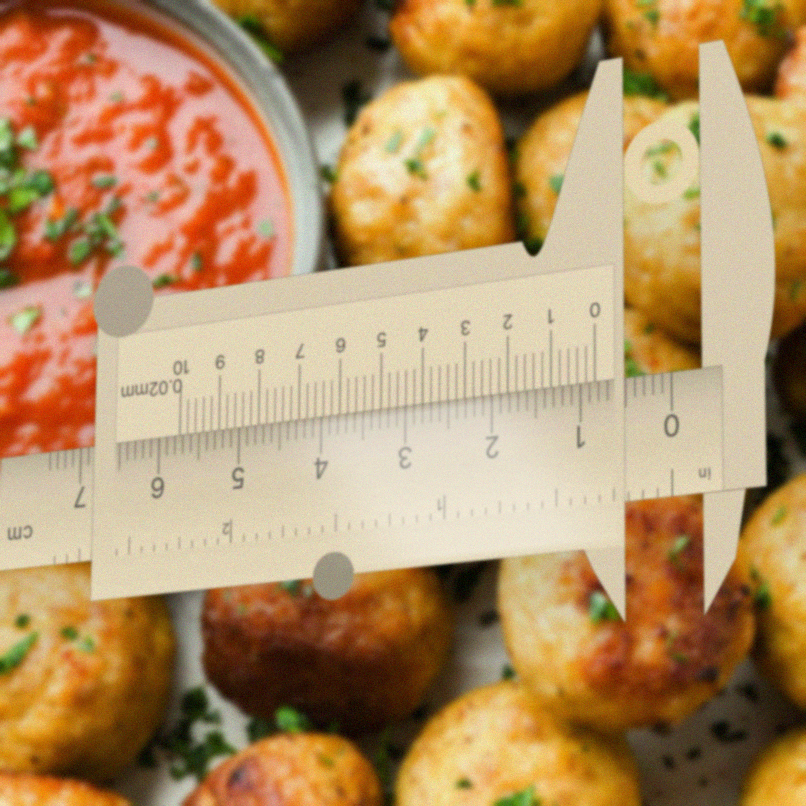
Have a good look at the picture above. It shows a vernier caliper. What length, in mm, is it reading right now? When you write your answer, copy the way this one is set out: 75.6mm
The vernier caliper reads 8.4mm
